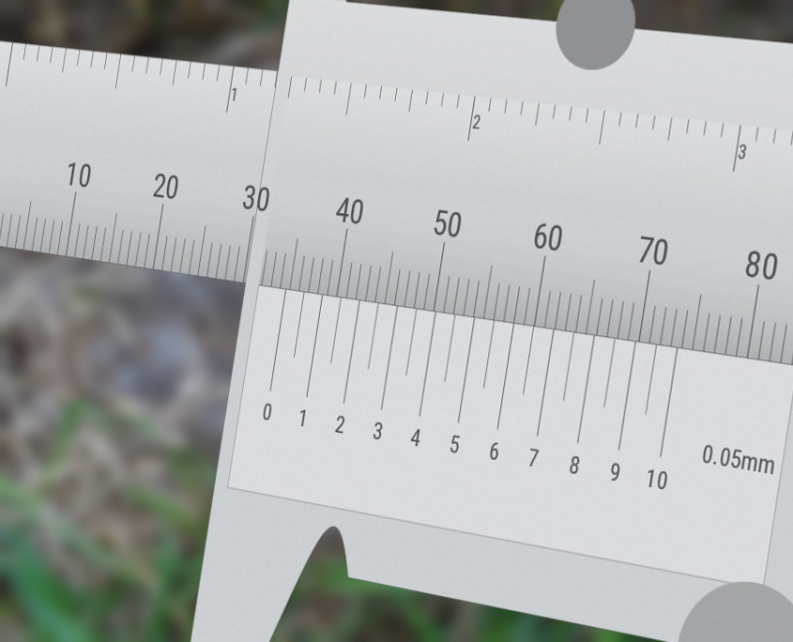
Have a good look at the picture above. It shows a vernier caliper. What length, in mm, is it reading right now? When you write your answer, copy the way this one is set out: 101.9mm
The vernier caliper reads 34.6mm
